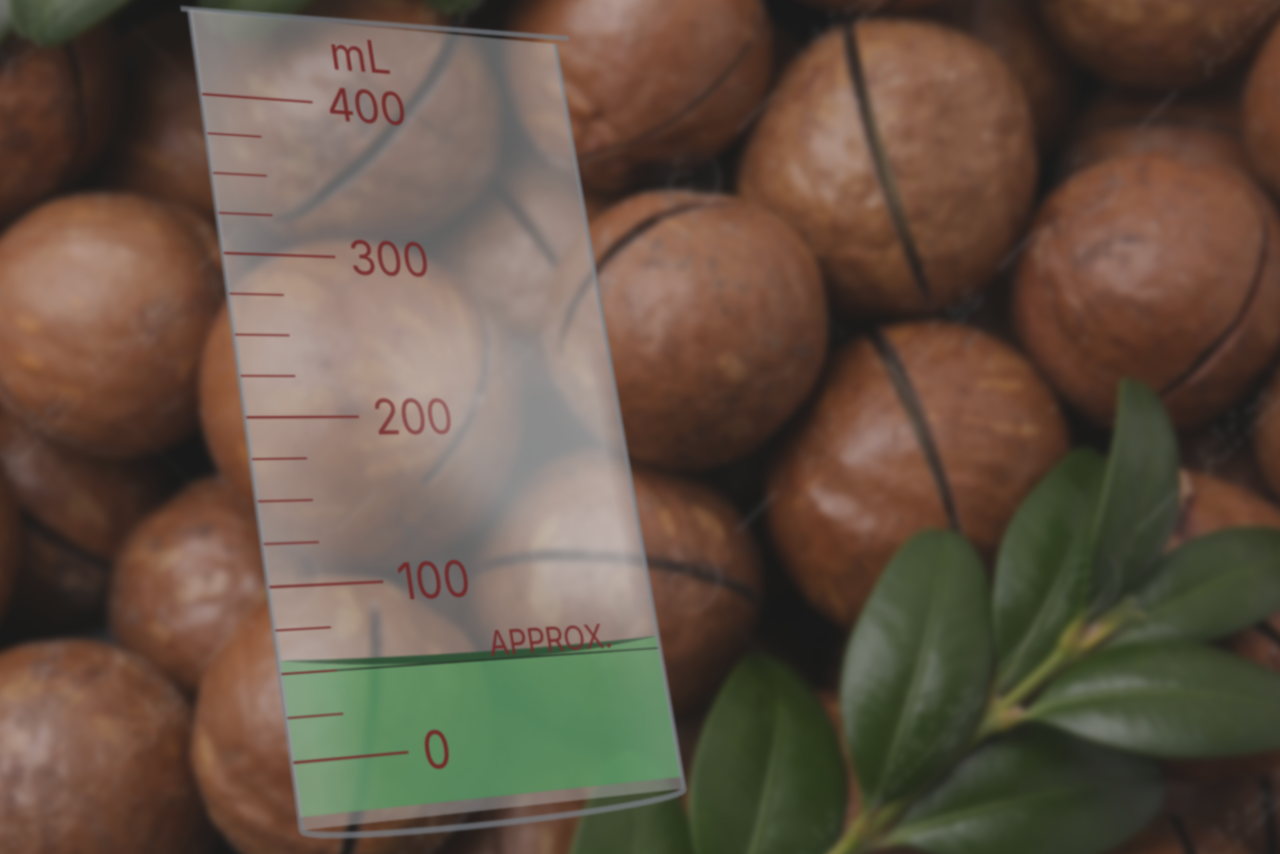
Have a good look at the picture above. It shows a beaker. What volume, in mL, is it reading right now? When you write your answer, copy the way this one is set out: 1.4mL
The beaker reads 50mL
